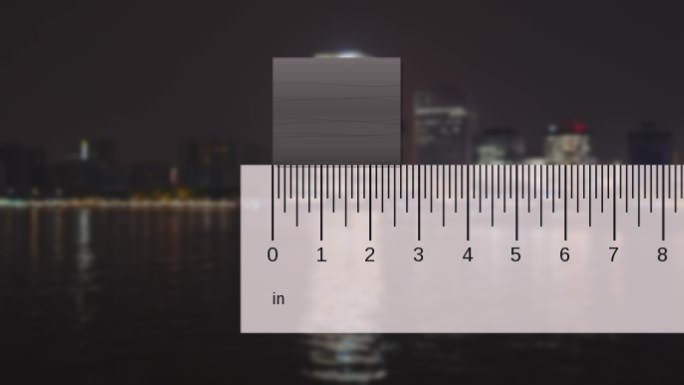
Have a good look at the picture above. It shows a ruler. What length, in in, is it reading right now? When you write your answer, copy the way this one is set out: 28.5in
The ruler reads 2.625in
